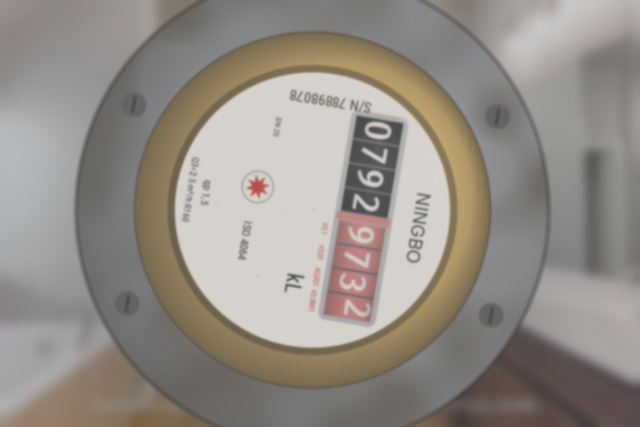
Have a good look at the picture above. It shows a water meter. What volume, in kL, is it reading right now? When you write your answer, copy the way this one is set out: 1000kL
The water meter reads 792.9732kL
